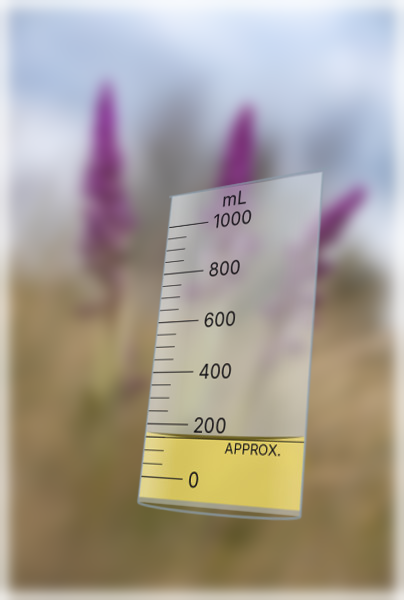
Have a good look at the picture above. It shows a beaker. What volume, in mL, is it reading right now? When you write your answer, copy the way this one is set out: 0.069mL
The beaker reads 150mL
